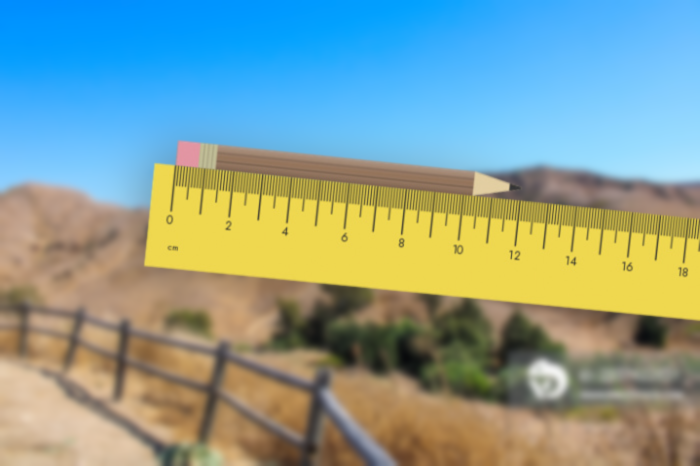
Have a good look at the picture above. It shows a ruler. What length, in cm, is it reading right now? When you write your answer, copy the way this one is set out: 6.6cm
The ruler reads 12cm
